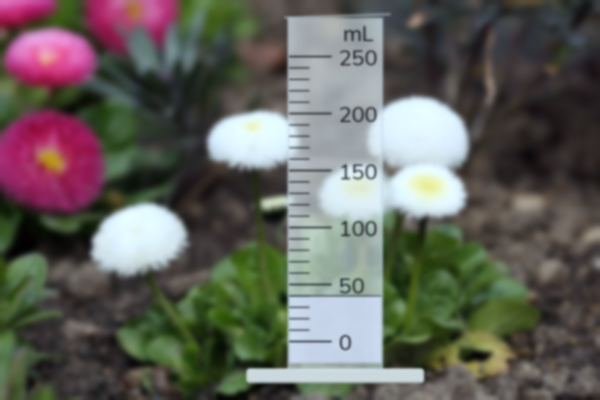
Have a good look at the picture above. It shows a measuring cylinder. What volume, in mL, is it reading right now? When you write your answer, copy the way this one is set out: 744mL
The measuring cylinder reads 40mL
